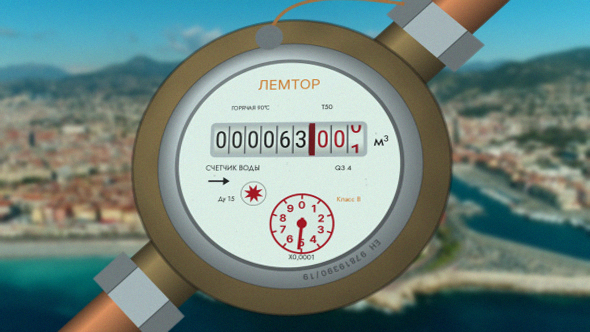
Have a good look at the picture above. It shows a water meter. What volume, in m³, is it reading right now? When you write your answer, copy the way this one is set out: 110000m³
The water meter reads 63.0005m³
